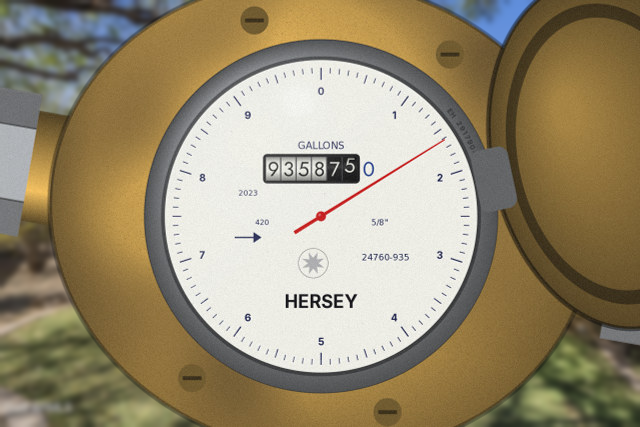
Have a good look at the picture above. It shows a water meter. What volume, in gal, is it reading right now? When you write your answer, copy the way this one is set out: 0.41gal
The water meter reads 9358751.6gal
